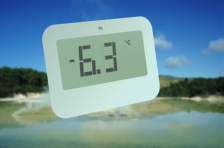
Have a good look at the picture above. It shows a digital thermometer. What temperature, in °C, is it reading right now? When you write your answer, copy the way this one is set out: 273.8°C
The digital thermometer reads -6.3°C
